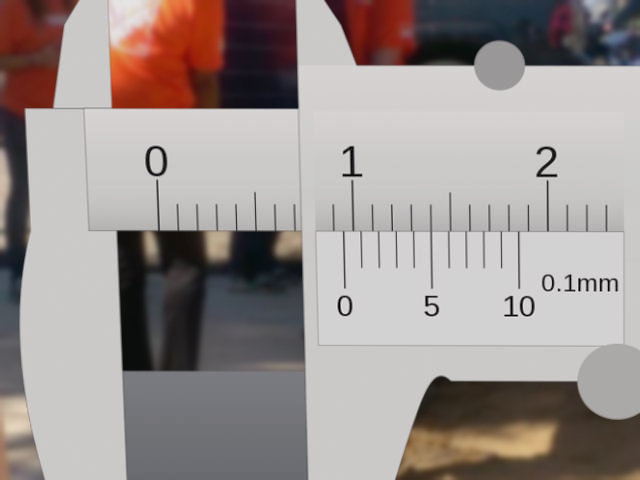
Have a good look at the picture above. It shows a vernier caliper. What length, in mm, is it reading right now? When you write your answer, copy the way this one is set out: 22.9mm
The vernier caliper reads 9.5mm
